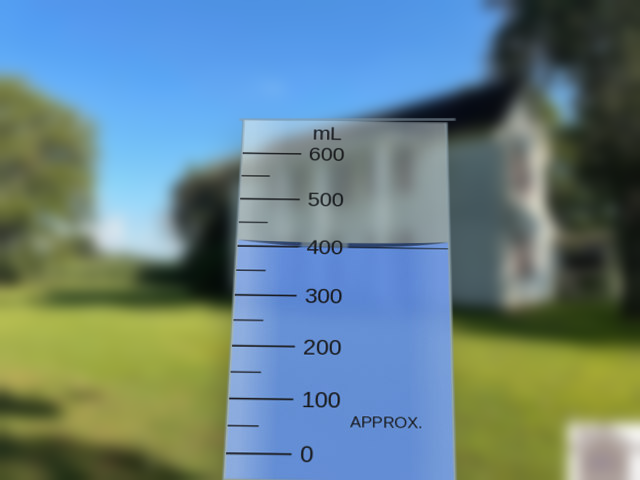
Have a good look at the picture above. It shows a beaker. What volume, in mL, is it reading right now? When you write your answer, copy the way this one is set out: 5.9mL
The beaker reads 400mL
